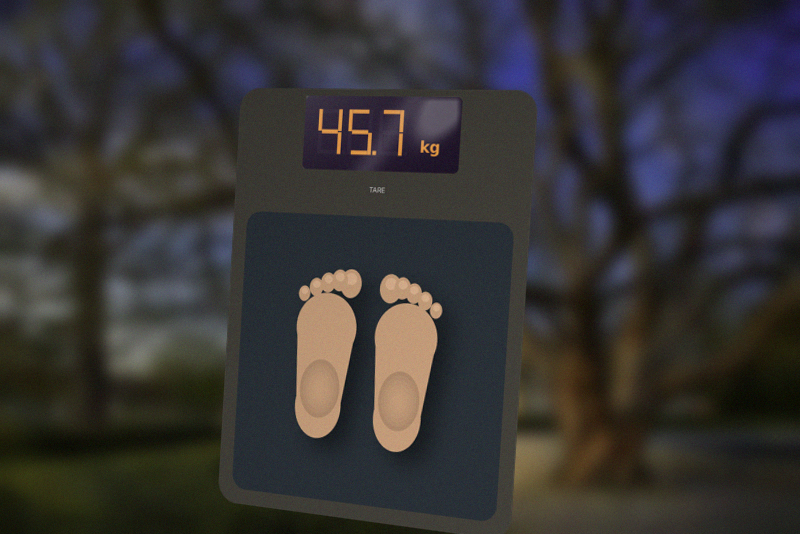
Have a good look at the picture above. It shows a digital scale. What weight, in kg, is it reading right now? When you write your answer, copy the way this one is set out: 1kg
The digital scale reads 45.7kg
